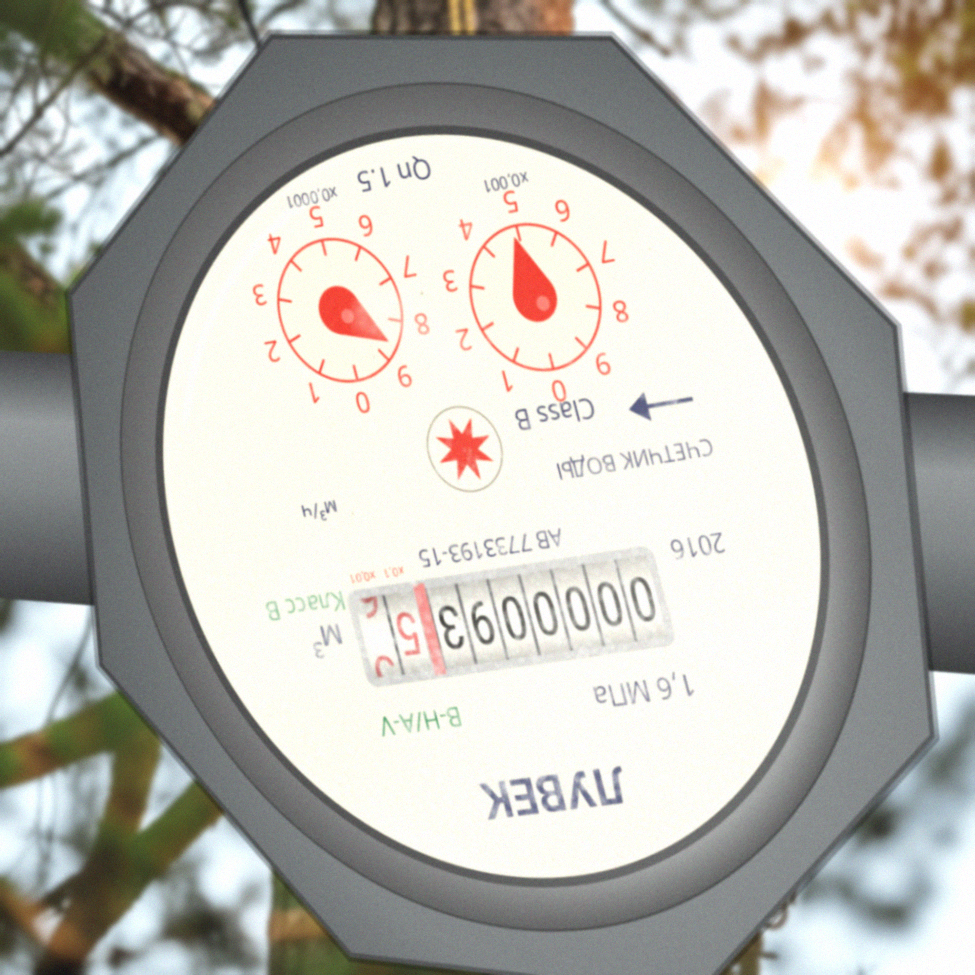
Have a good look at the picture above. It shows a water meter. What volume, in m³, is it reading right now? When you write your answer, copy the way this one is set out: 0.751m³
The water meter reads 93.5548m³
